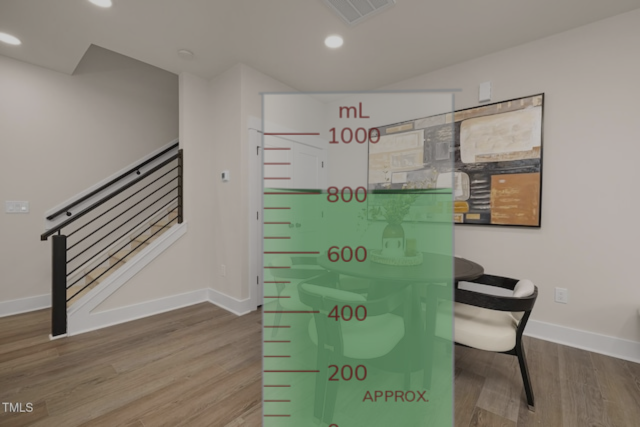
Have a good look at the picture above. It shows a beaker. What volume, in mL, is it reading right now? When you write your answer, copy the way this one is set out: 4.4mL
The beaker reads 800mL
